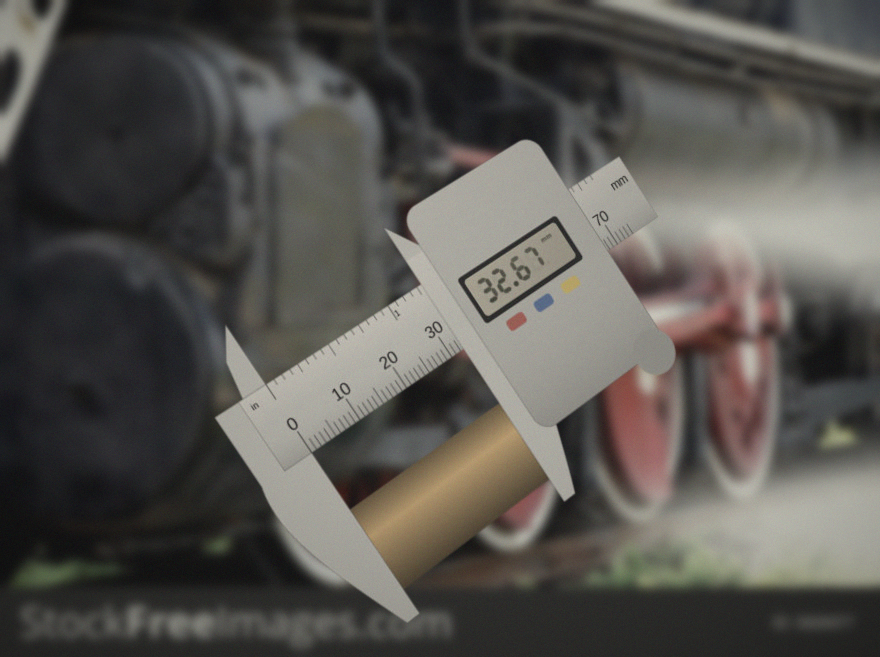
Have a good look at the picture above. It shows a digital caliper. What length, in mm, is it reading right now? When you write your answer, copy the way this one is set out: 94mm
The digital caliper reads 32.67mm
